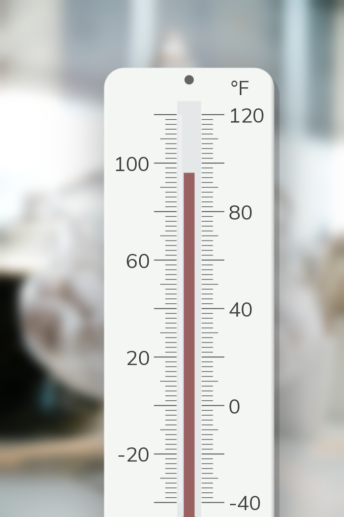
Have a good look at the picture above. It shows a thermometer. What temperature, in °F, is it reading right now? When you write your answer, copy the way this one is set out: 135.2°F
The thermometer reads 96°F
